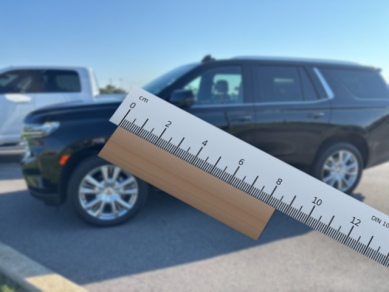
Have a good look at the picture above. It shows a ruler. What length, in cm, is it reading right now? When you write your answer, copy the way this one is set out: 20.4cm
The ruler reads 8.5cm
